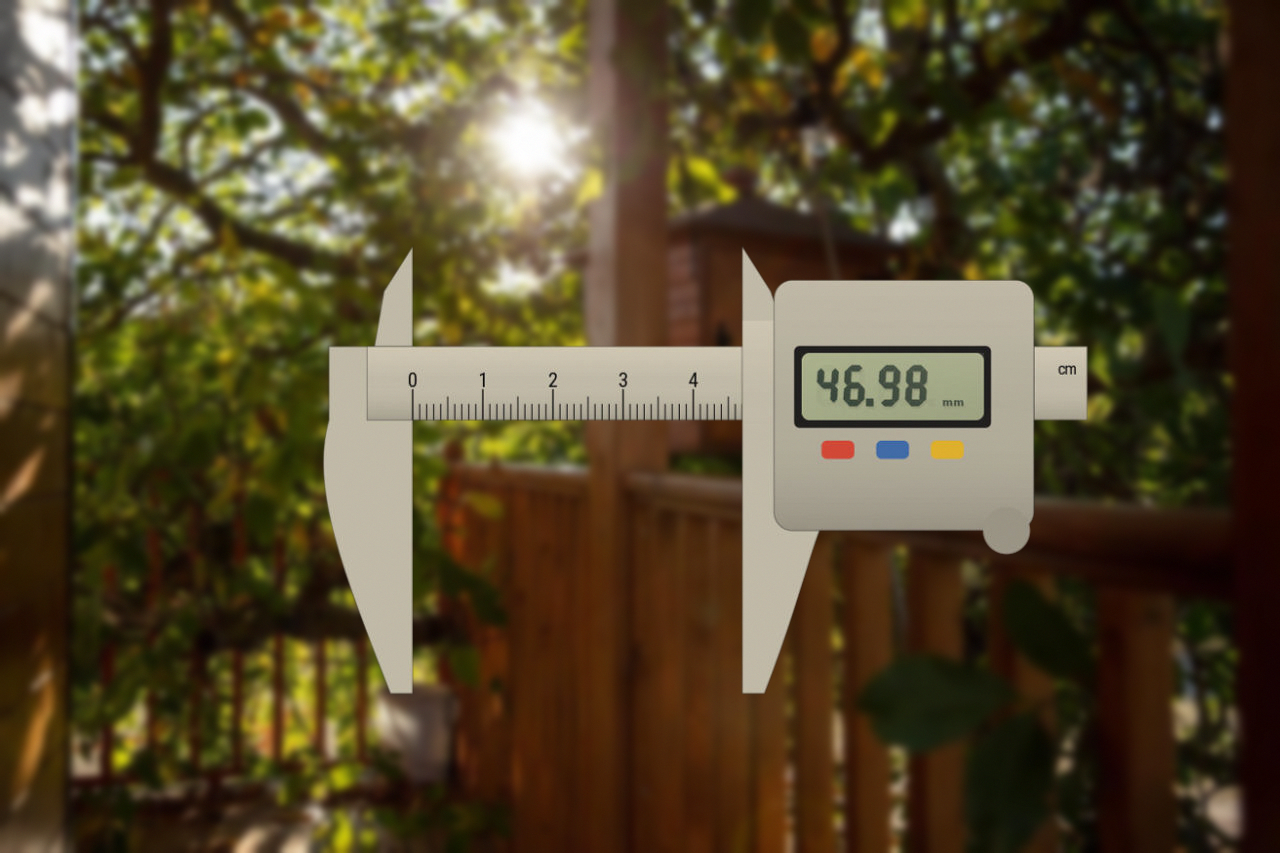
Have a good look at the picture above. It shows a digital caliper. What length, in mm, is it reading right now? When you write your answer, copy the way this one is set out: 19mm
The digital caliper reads 46.98mm
